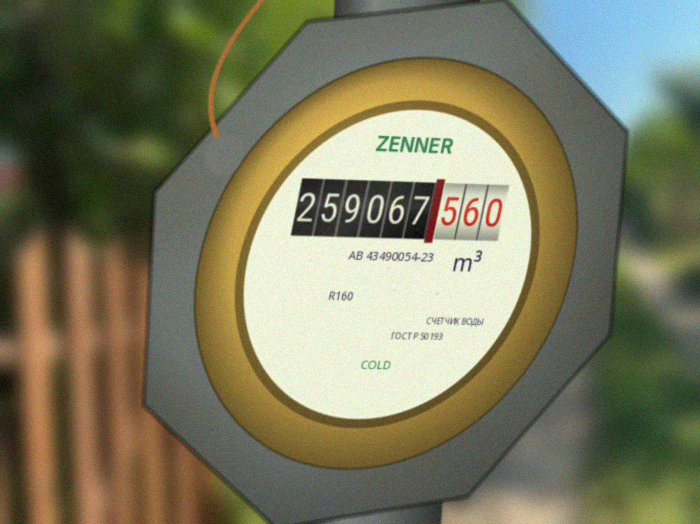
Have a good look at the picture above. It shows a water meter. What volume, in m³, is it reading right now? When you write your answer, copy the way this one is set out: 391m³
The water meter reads 259067.560m³
